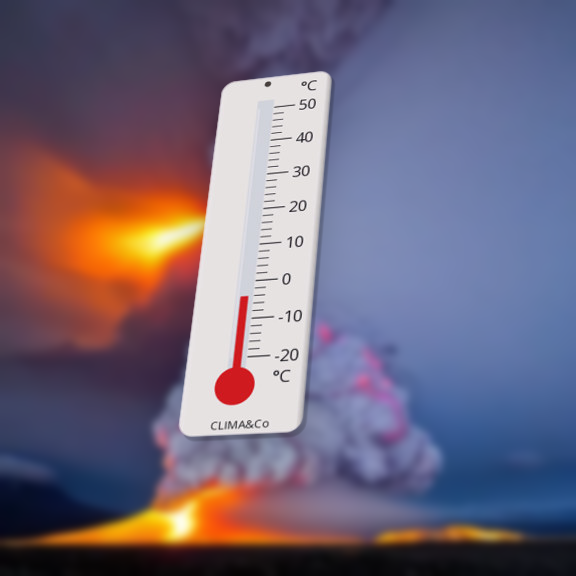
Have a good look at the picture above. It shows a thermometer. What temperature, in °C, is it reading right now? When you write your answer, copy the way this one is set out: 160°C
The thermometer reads -4°C
